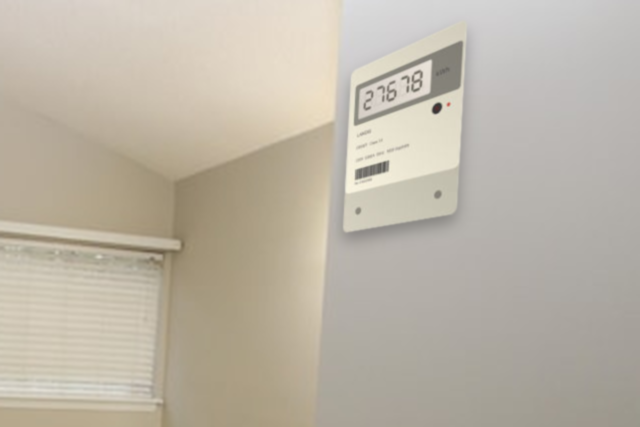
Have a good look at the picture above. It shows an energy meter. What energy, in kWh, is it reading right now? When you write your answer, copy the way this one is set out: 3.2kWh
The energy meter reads 27678kWh
